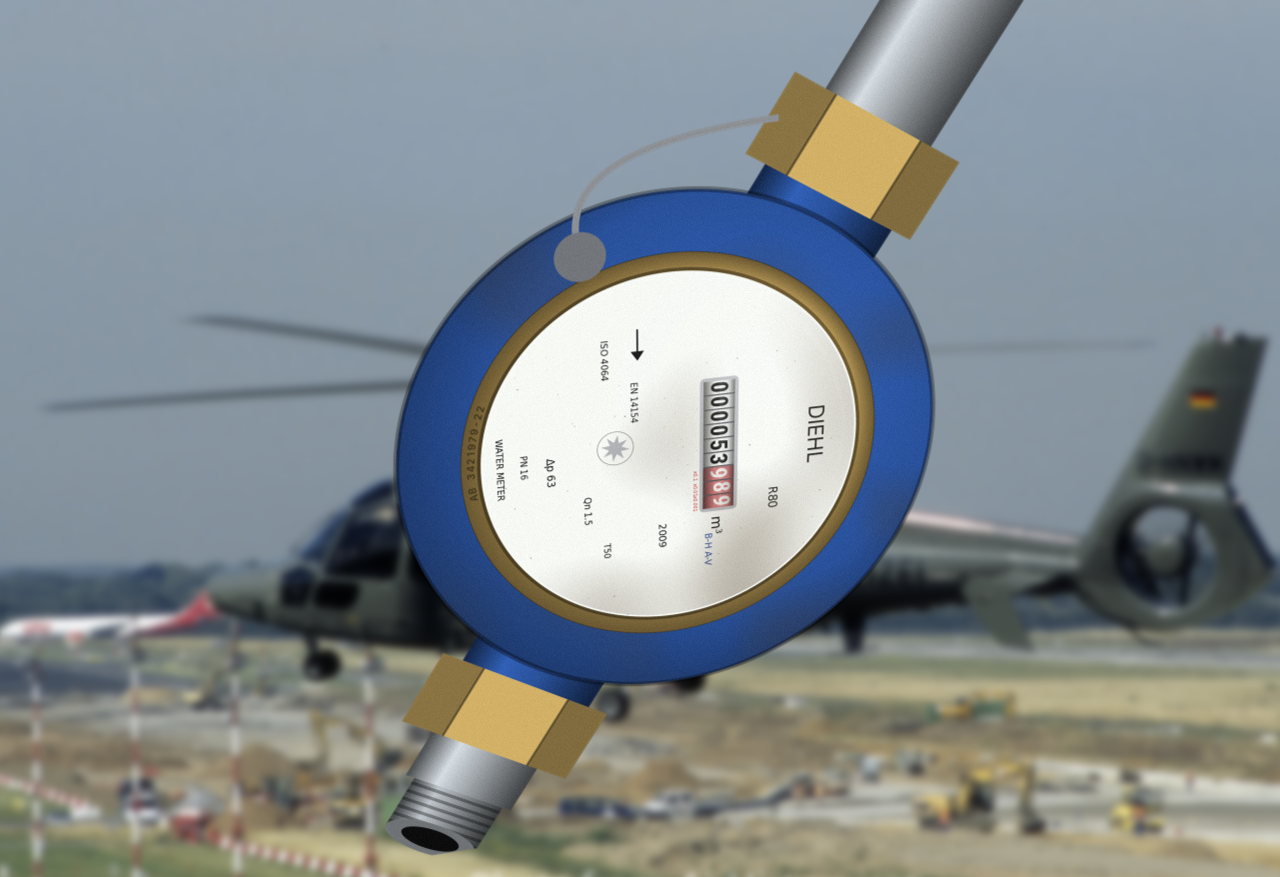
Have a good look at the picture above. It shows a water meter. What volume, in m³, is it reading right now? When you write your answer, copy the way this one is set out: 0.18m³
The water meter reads 53.989m³
